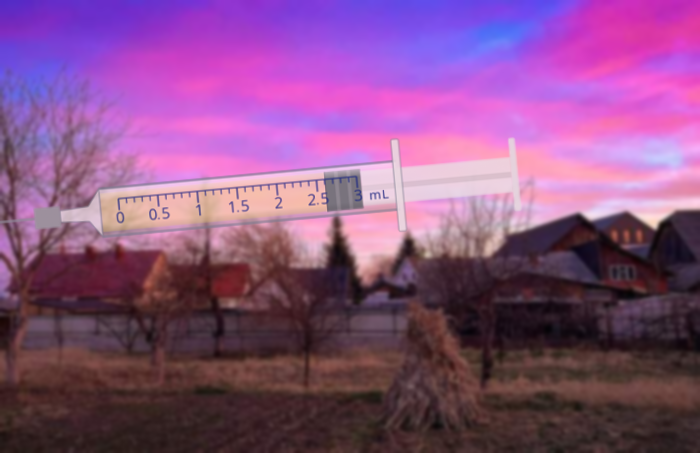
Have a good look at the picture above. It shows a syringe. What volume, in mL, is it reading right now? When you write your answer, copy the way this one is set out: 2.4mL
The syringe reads 2.6mL
